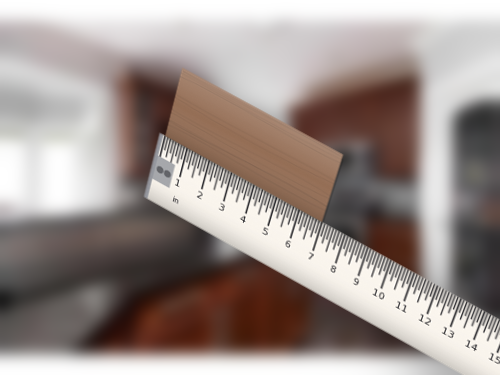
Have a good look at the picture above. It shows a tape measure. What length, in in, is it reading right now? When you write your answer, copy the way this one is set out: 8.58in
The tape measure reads 7in
